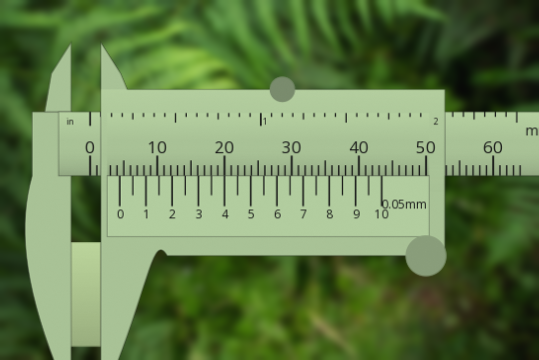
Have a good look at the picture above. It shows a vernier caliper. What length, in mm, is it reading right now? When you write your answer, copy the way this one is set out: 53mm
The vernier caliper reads 4.4mm
